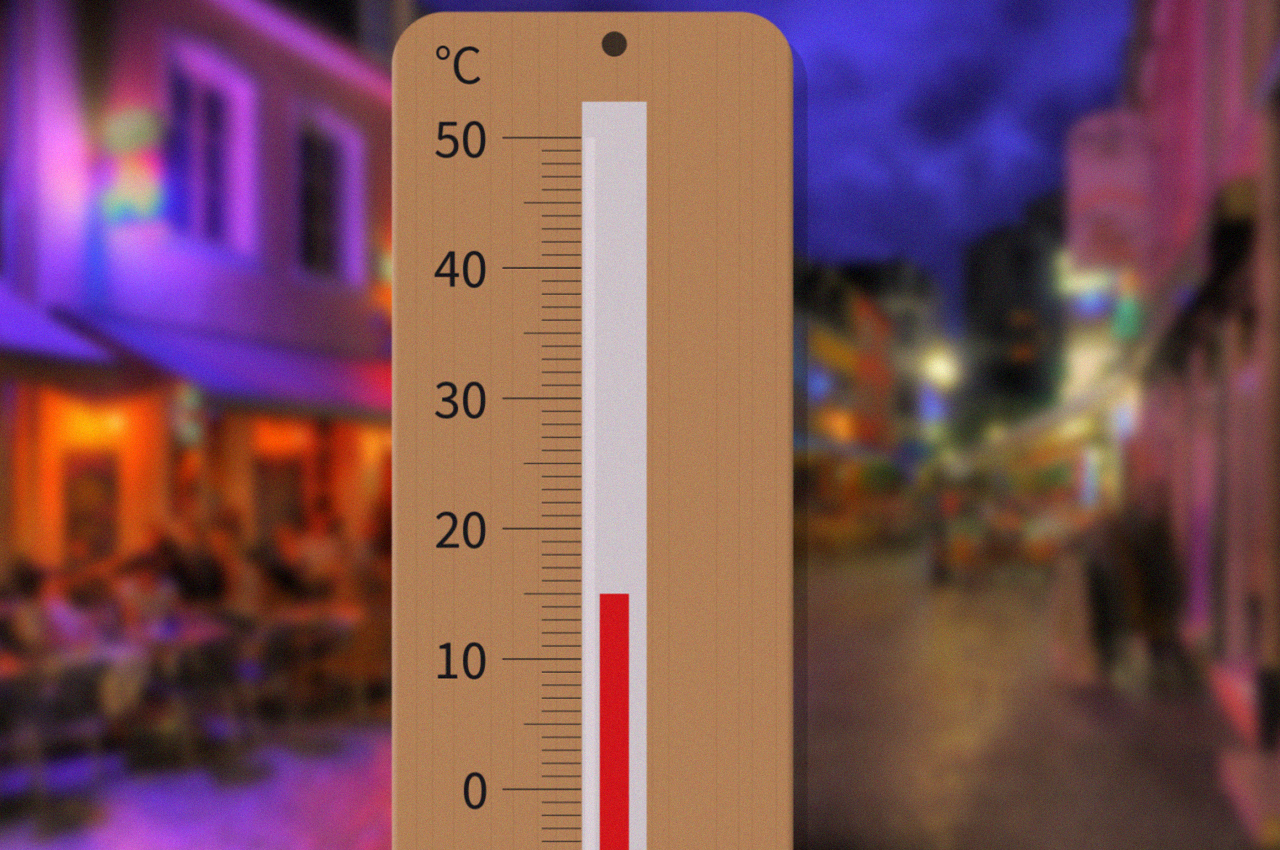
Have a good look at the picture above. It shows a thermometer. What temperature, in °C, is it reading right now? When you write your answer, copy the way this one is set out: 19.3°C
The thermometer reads 15°C
